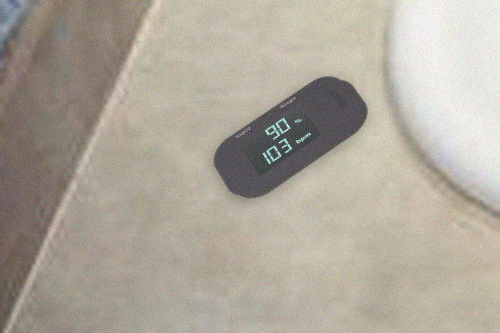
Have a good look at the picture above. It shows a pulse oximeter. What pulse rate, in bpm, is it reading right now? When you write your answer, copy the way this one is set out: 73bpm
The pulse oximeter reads 103bpm
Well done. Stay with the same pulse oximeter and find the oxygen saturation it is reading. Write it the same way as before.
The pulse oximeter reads 90%
